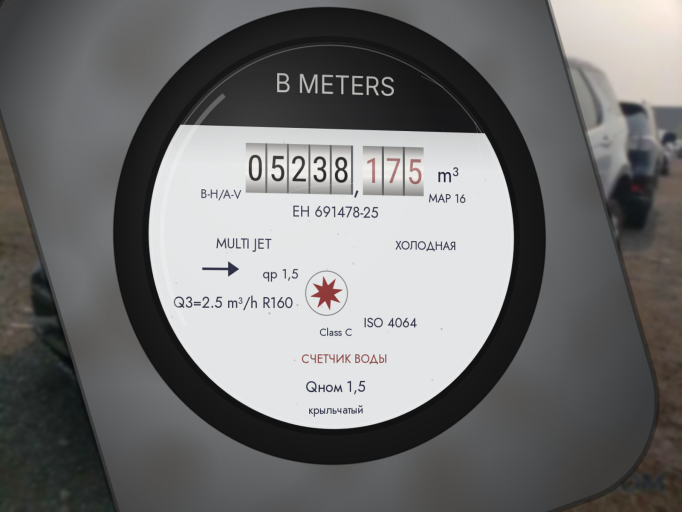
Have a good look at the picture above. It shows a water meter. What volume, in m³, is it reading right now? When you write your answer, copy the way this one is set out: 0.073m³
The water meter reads 5238.175m³
